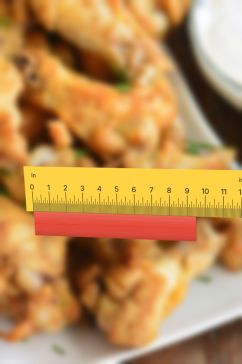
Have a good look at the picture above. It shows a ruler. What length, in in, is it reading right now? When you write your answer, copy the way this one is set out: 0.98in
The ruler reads 9.5in
